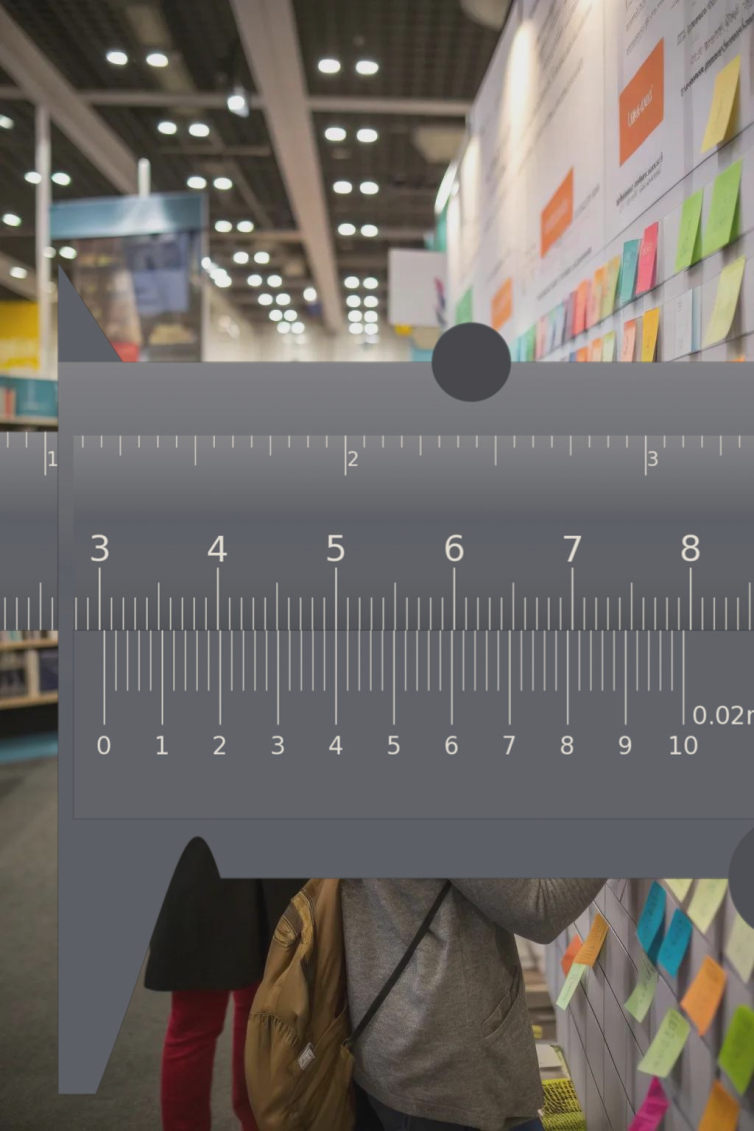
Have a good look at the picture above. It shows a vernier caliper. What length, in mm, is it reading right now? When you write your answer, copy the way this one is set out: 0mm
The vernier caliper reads 30.4mm
